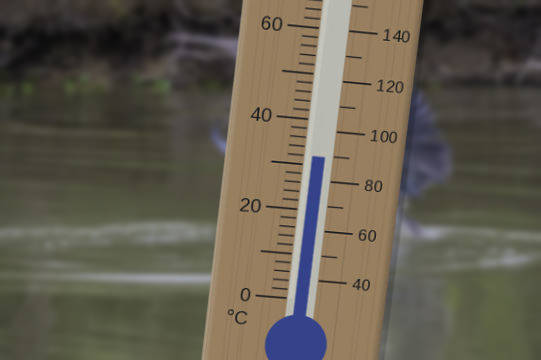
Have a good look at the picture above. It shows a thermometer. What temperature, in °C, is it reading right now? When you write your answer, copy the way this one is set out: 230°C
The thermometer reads 32°C
